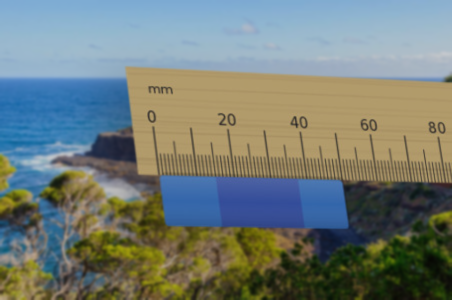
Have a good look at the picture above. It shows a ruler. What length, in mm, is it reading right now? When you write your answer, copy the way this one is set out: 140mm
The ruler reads 50mm
